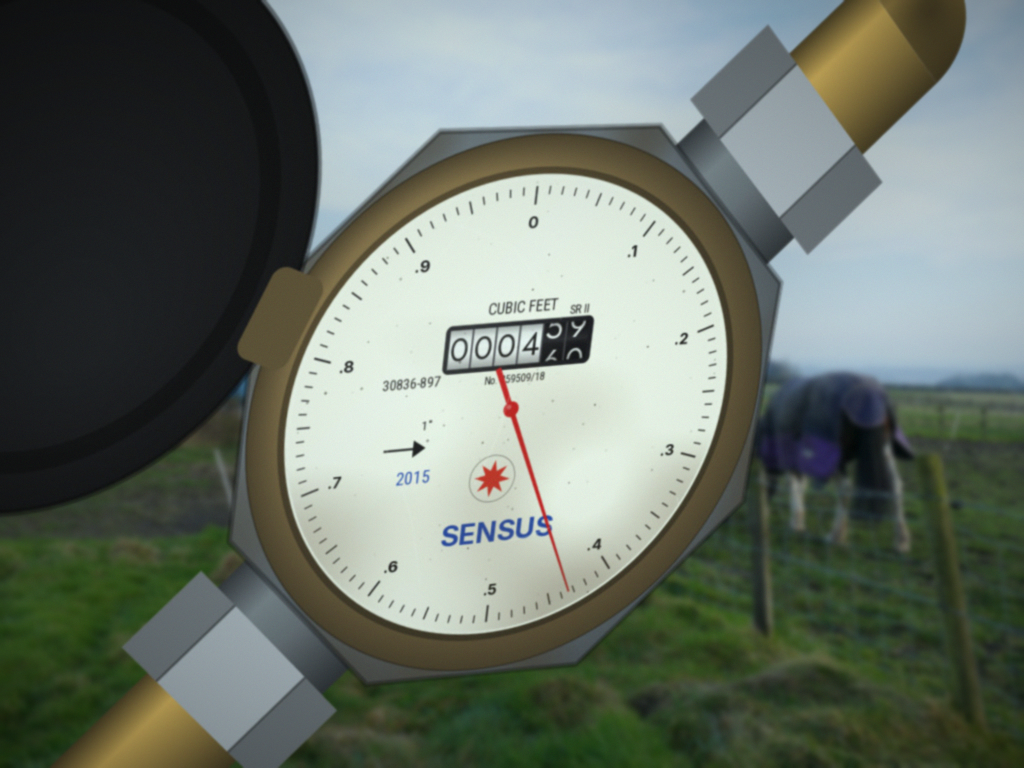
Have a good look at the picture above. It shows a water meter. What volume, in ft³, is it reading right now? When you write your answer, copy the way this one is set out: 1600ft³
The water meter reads 459.43ft³
